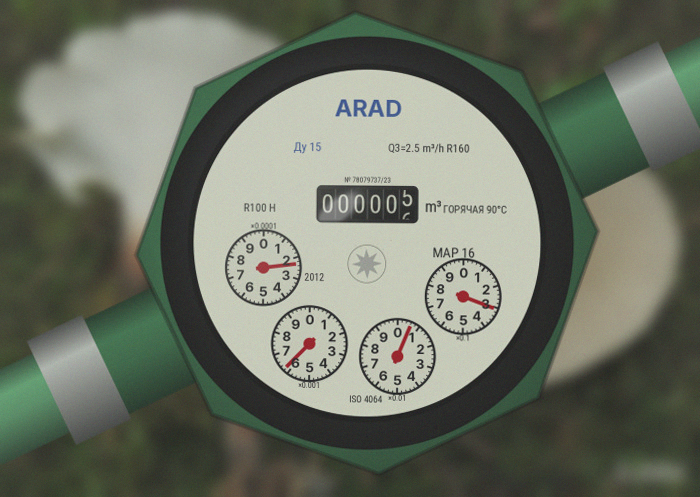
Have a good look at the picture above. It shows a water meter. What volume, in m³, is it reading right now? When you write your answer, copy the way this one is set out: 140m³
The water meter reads 5.3062m³
